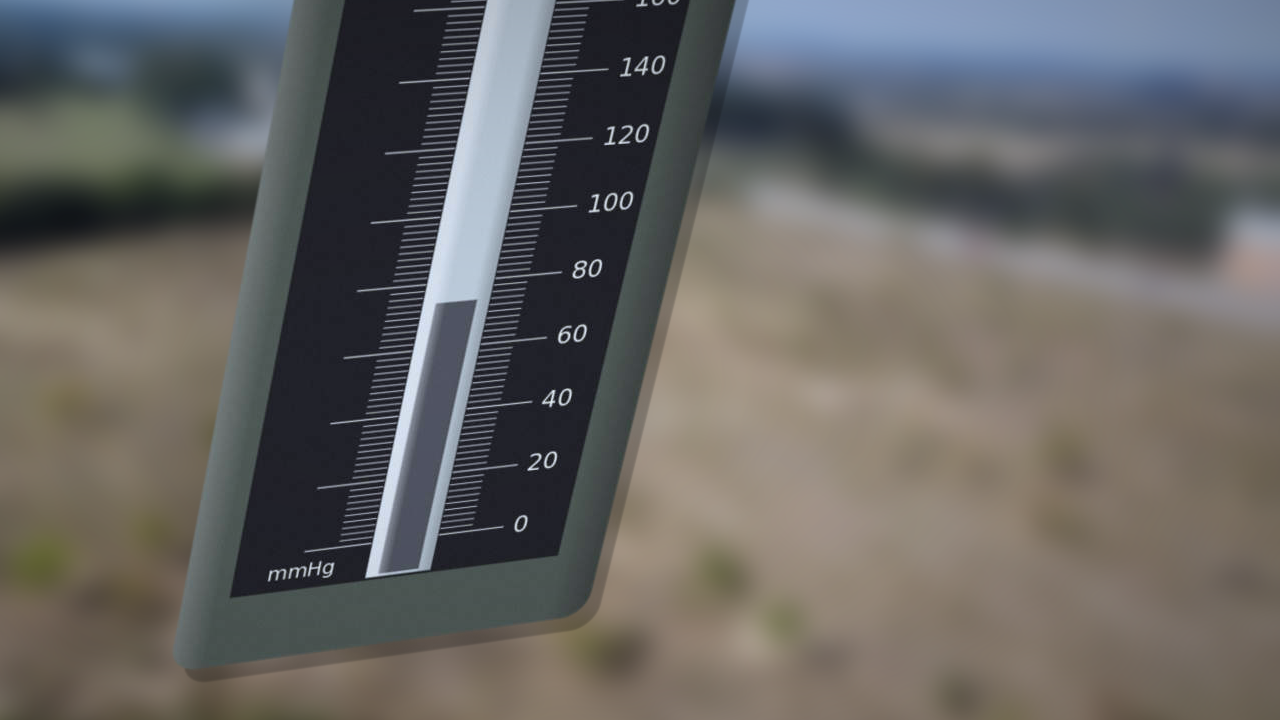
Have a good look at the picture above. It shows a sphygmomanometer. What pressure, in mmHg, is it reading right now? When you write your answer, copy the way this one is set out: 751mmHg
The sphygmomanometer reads 74mmHg
